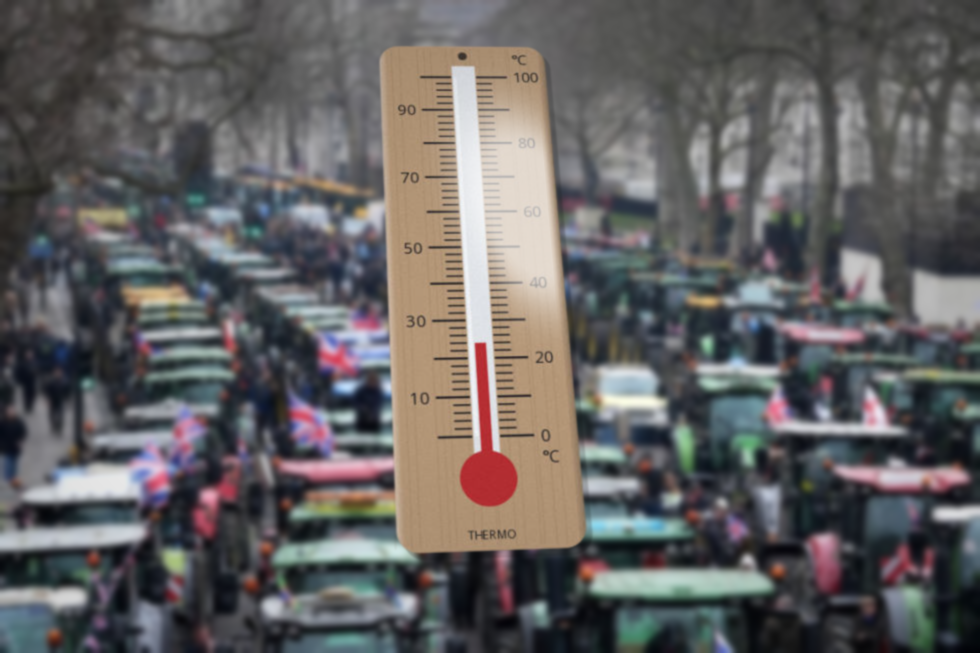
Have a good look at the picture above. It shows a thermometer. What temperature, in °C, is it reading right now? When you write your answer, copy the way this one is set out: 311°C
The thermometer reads 24°C
